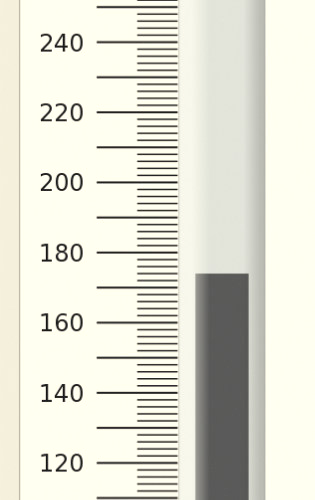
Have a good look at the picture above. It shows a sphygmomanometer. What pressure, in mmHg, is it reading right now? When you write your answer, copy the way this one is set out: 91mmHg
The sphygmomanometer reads 174mmHg
